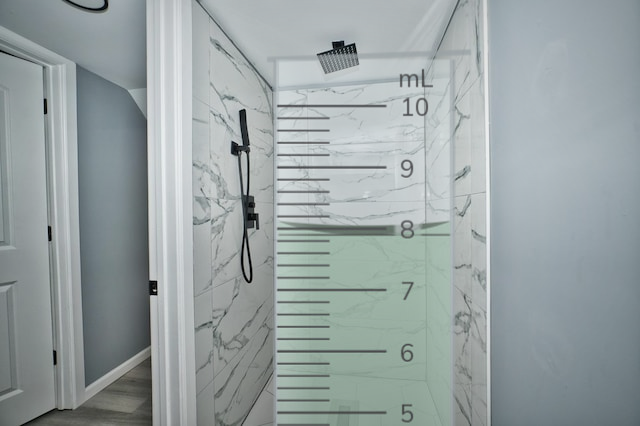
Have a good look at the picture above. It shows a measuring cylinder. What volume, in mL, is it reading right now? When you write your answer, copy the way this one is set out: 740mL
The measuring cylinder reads 7.9mL
